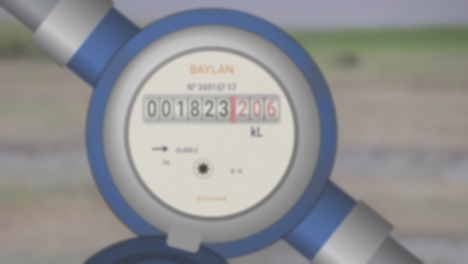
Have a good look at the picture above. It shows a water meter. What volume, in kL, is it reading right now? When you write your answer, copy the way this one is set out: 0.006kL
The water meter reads 1823.206kL
